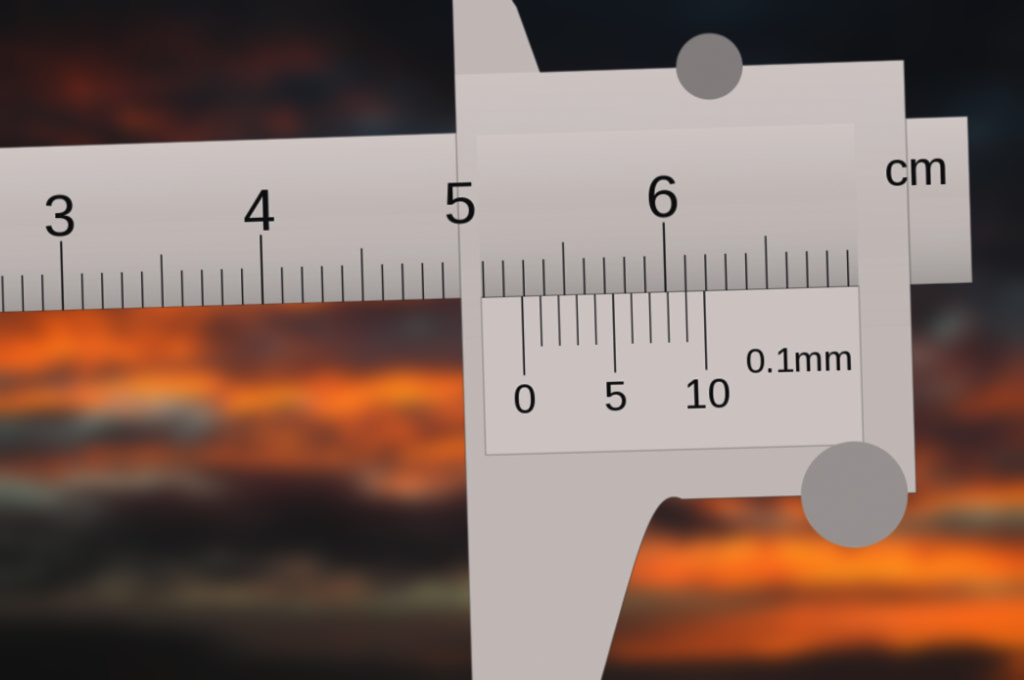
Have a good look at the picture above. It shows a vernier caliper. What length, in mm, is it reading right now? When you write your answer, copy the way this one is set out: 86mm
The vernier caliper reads 52.9mm
